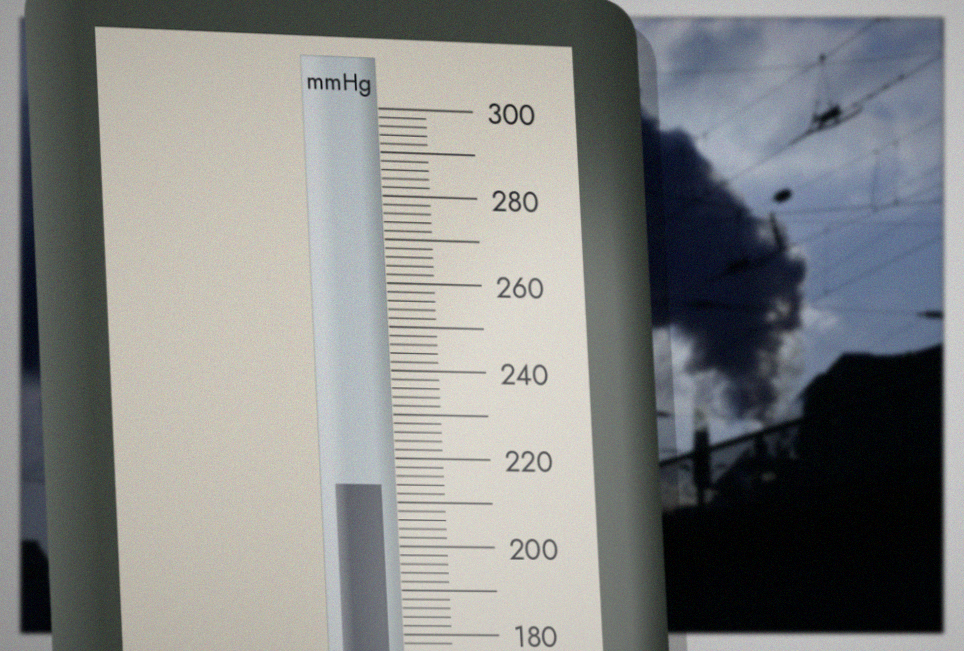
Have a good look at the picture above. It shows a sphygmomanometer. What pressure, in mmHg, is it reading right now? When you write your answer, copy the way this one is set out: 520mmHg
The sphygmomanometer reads 214mmHg
